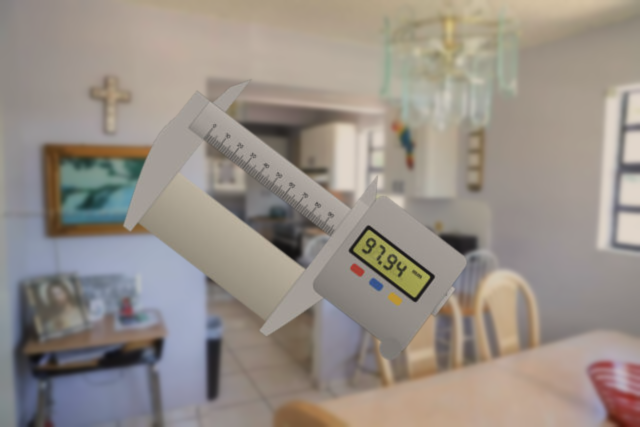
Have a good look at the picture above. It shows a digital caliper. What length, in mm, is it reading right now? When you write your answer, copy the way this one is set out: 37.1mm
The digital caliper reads 97.94mm
